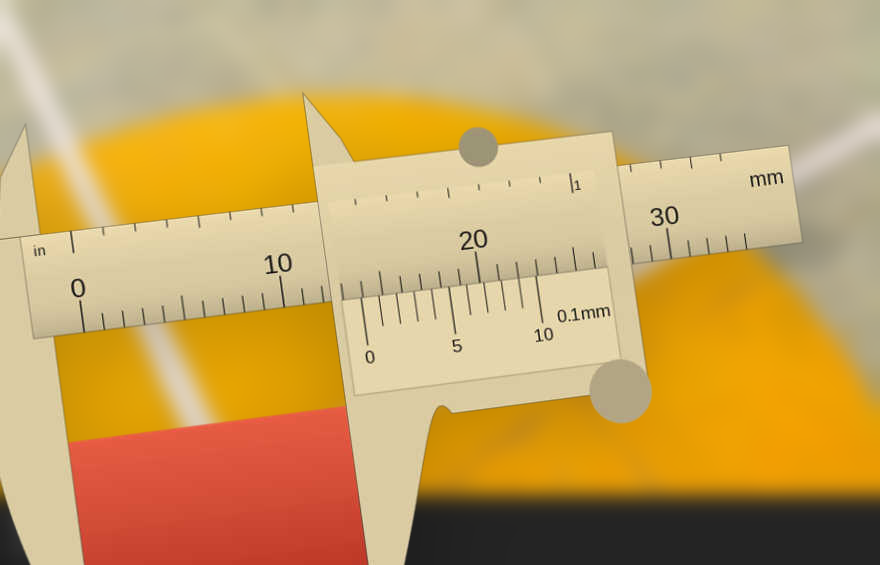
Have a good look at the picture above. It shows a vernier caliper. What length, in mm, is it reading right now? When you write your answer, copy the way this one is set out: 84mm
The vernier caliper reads 13.9mm
